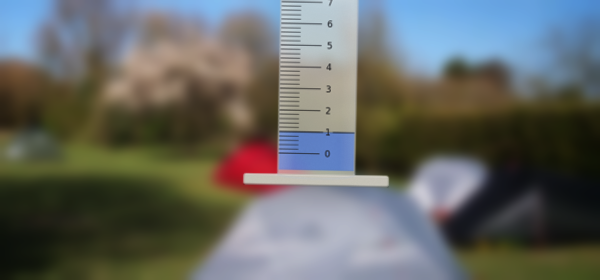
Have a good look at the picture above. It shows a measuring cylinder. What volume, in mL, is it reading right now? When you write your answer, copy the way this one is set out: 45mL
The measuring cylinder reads 1mL
